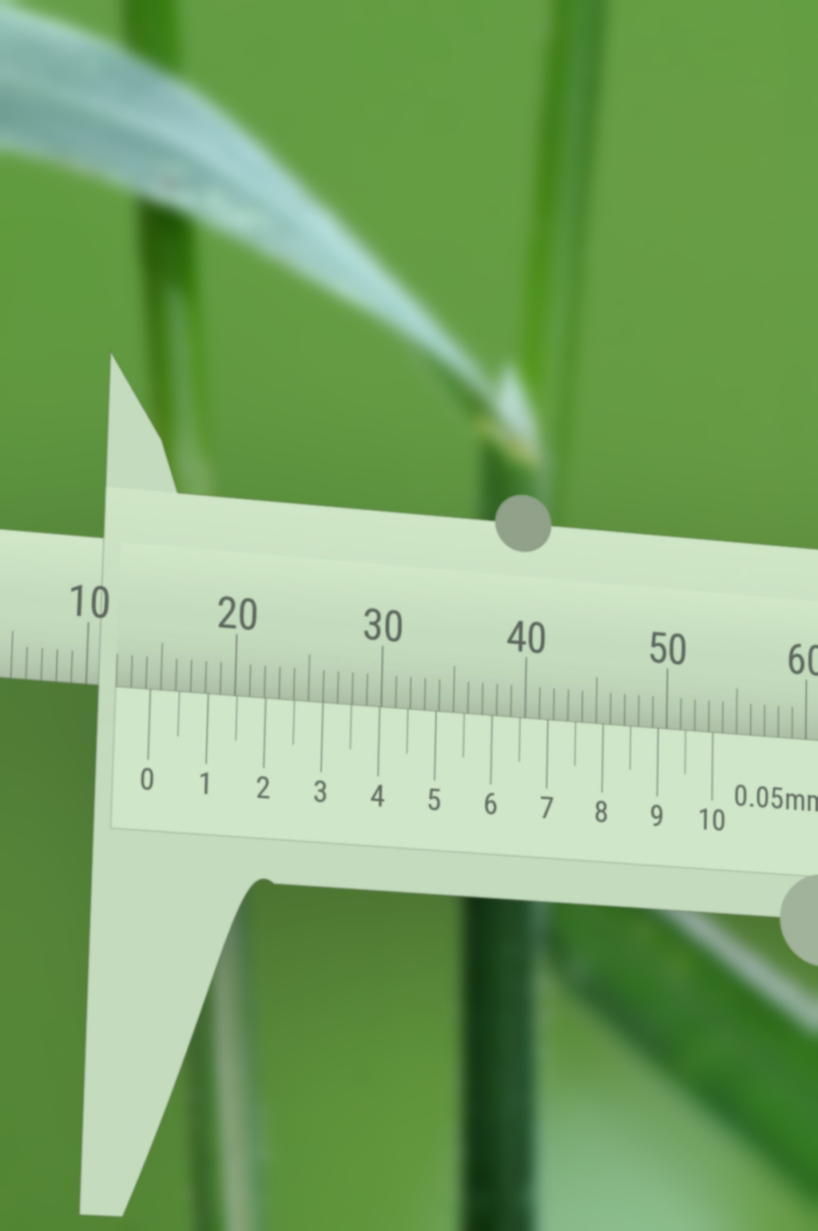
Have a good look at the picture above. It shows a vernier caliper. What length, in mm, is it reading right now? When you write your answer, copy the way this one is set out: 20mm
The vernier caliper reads 14.3mm
